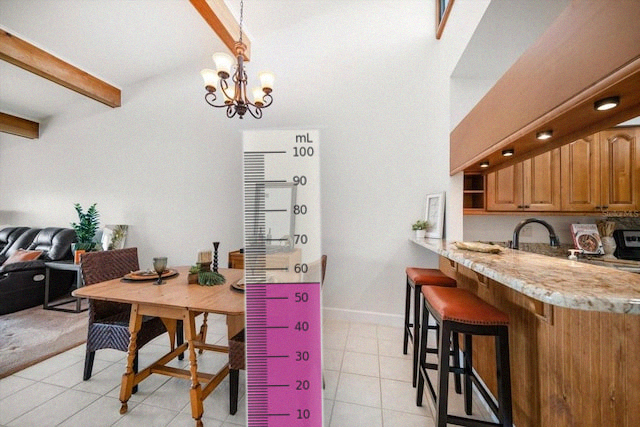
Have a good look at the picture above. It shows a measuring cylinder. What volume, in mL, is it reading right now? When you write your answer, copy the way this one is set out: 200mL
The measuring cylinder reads 55mL
